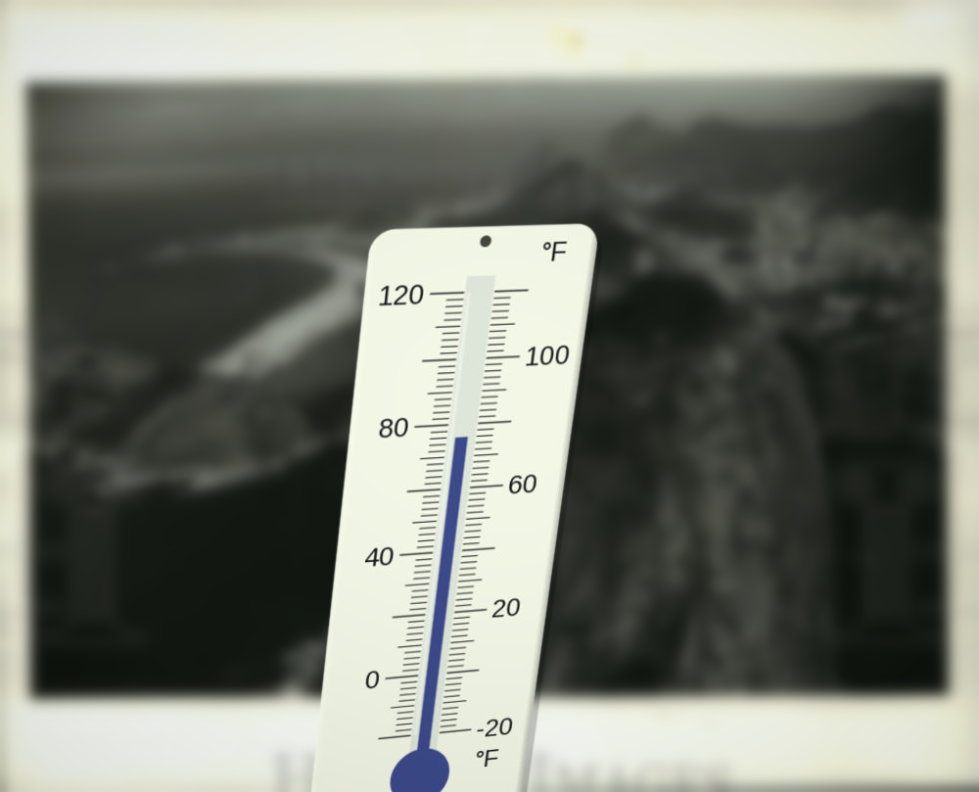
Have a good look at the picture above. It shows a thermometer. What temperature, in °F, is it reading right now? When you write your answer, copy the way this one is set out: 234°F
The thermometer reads 76°F
